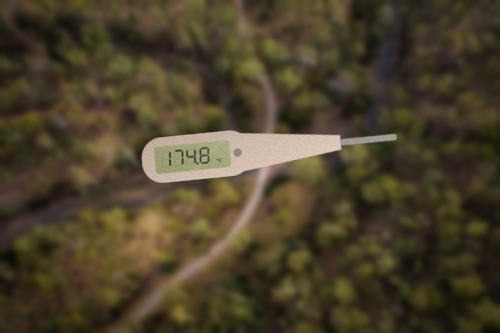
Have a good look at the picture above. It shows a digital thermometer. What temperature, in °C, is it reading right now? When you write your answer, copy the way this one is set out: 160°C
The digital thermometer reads 174.8°C
